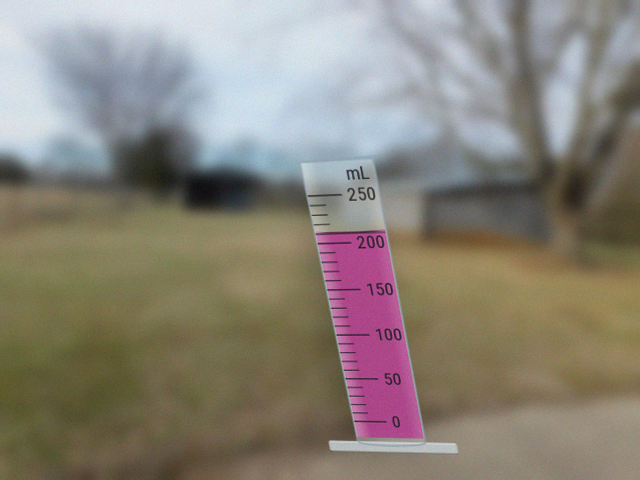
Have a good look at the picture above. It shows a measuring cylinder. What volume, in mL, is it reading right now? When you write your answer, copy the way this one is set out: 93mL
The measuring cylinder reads 210mL
